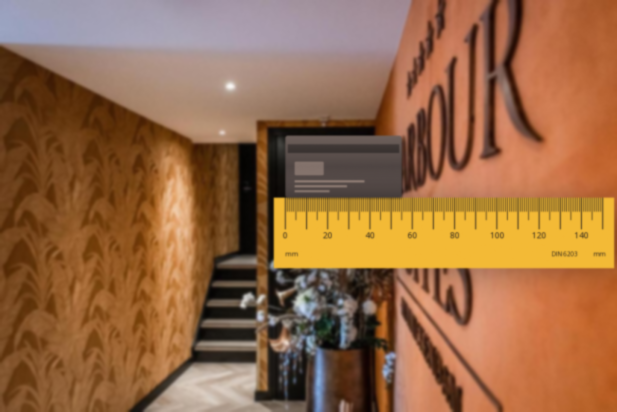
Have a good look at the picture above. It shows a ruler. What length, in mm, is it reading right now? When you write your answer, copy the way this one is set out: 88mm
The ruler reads 55mm
